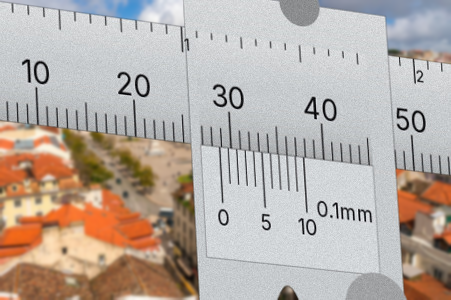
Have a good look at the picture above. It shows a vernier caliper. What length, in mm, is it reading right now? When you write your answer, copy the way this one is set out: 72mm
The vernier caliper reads 28.8mm
